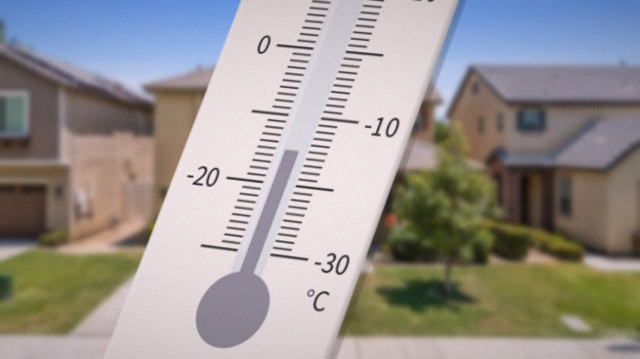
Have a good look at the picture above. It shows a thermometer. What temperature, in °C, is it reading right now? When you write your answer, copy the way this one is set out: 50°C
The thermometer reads -15°C
